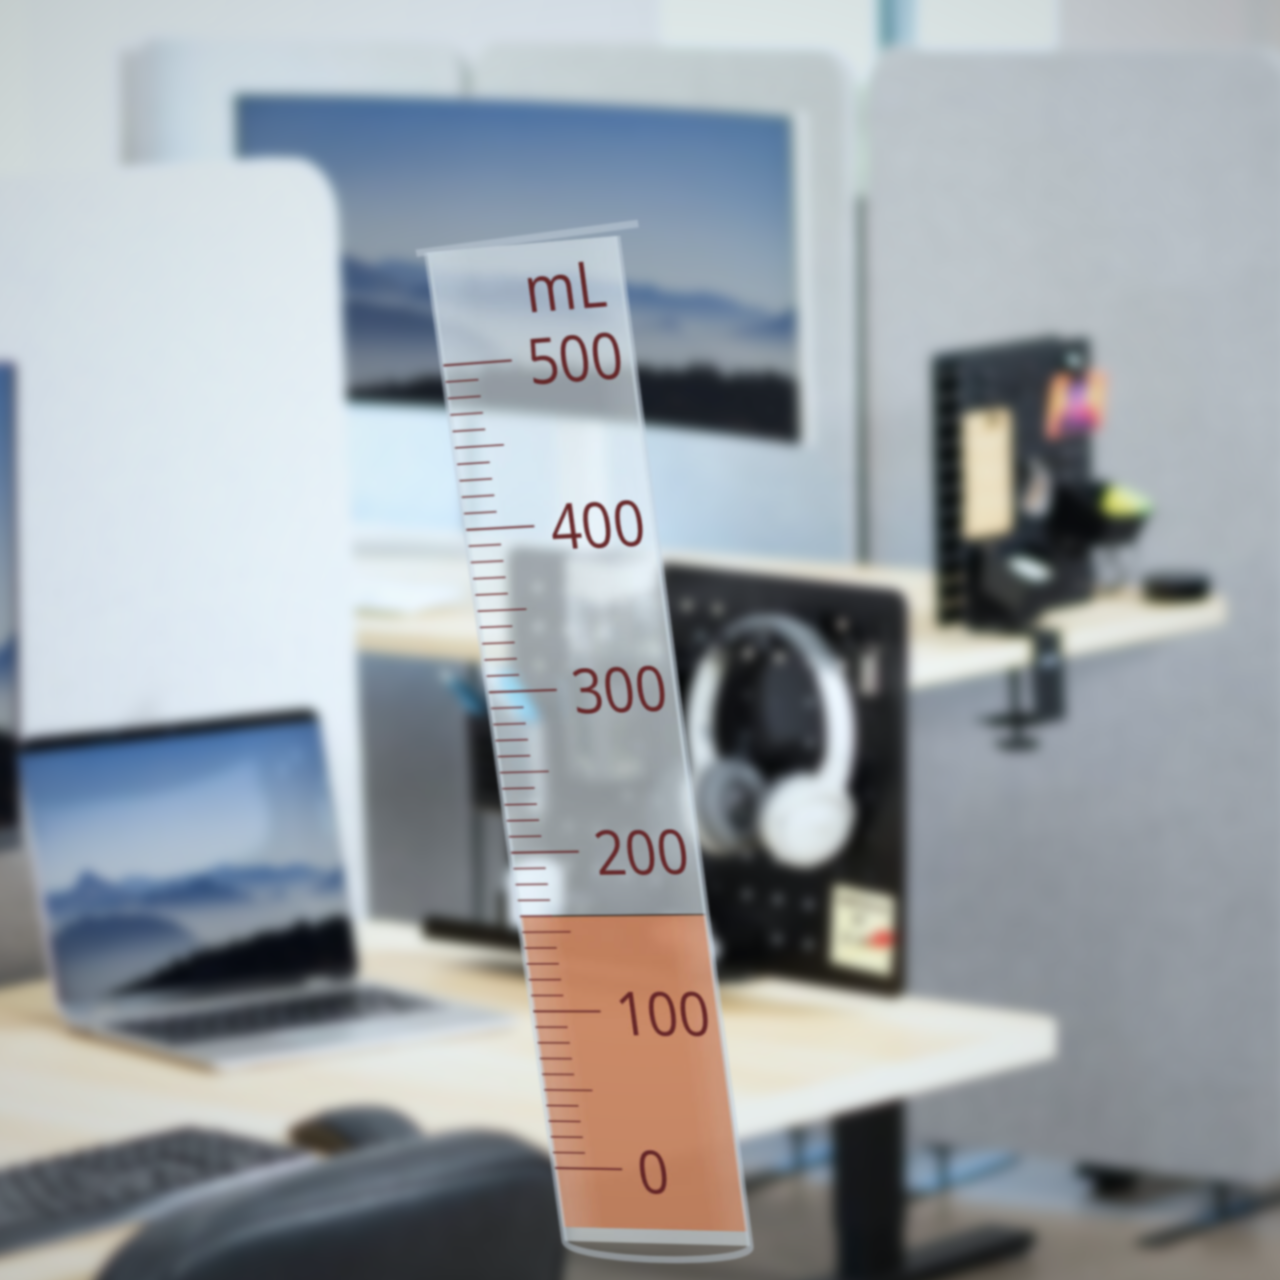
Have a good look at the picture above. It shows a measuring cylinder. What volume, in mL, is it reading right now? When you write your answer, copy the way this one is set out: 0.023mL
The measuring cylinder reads 160mL
